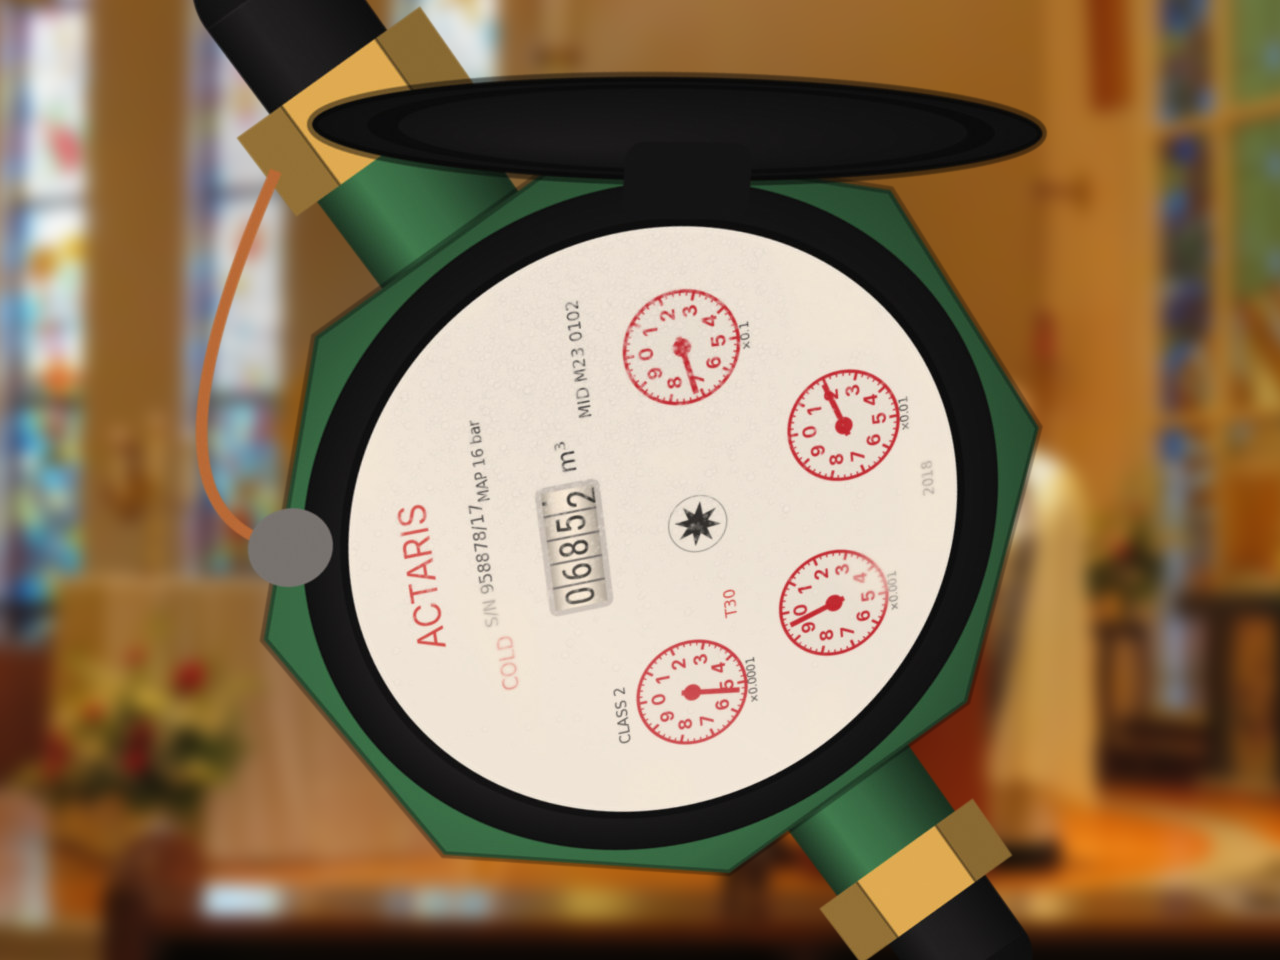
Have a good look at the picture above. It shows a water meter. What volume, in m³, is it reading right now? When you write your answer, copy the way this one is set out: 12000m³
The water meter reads 6851.7195m³
